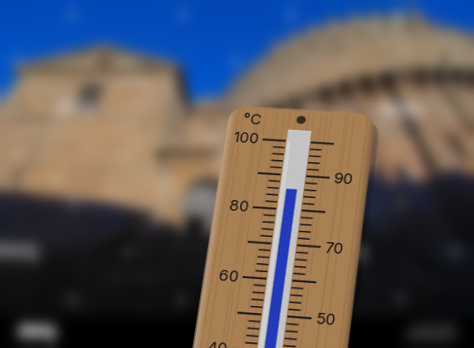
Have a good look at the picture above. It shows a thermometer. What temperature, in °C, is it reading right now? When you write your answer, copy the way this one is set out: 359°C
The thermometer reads 86°C
